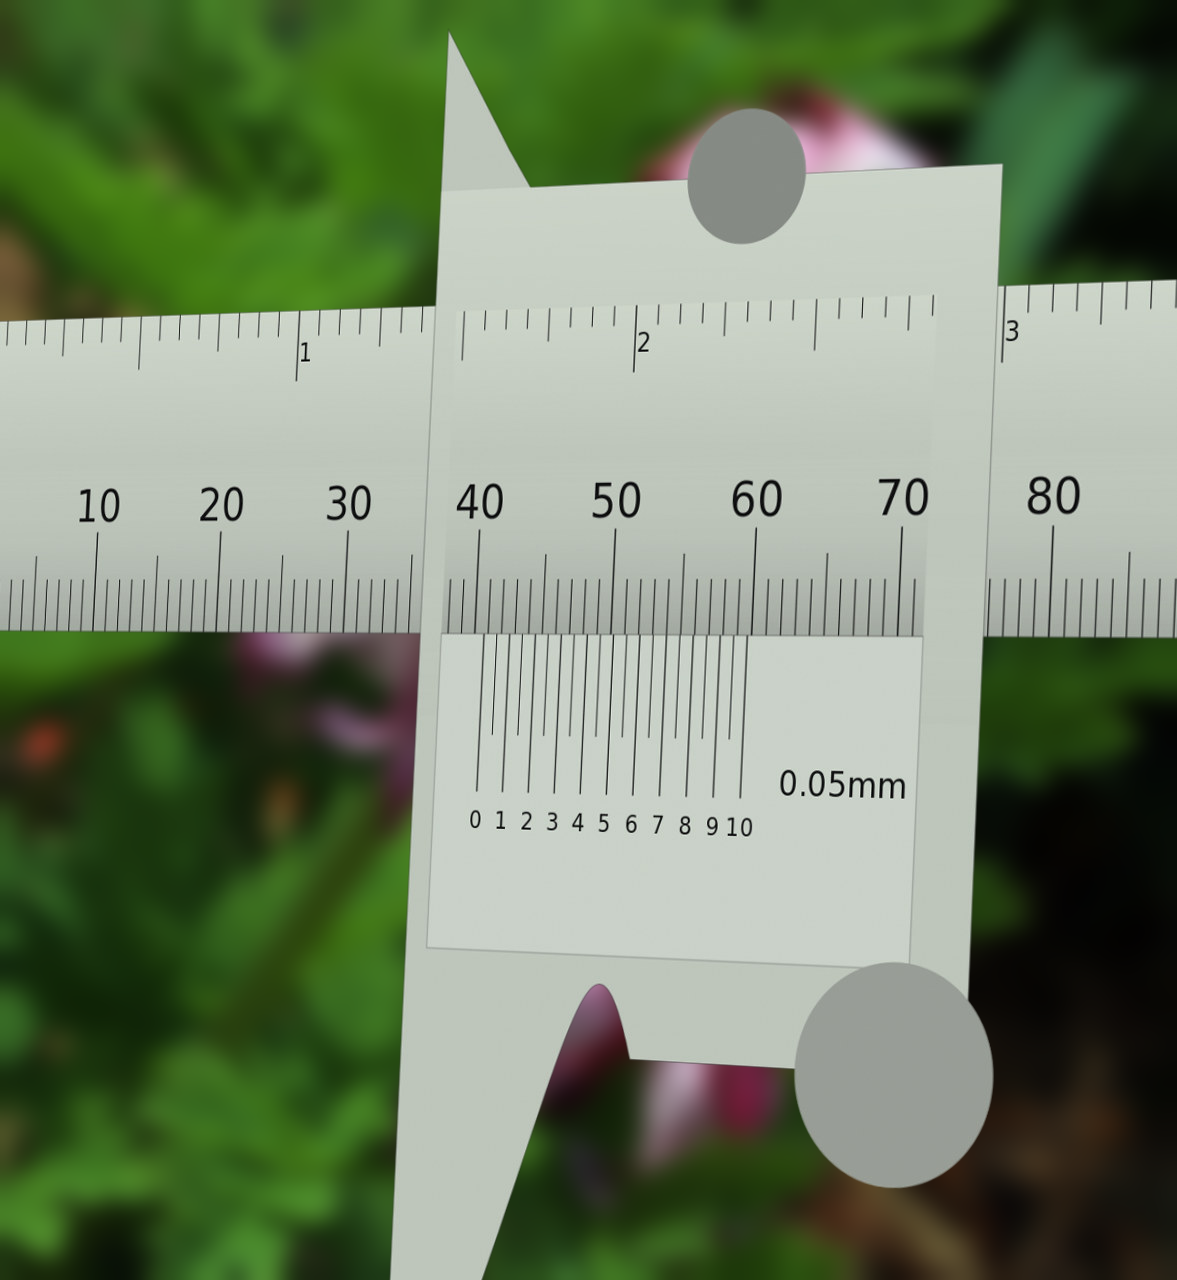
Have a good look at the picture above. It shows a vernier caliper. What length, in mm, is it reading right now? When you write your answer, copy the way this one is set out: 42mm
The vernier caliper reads 40.7mm
